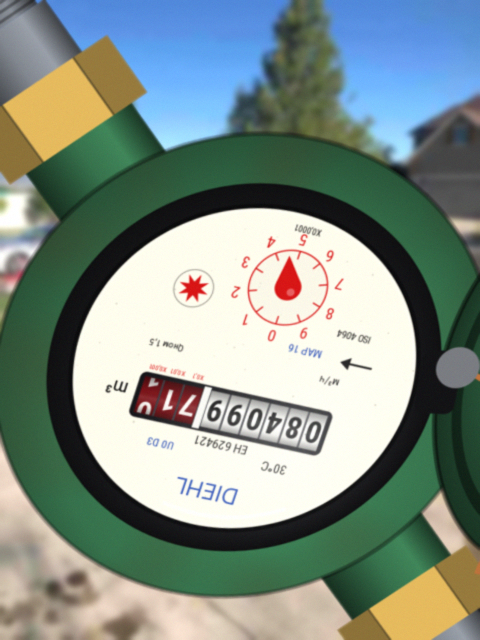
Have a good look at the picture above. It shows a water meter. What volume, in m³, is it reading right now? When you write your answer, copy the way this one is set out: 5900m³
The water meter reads 84099.7104m³
